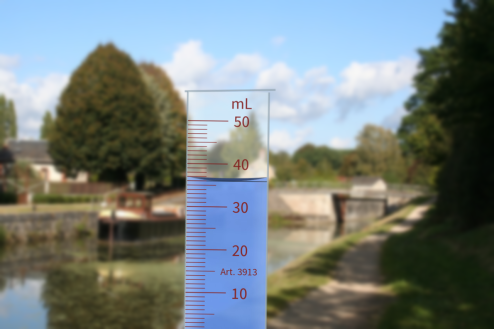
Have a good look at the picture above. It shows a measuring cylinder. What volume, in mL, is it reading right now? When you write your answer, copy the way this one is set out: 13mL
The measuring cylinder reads 36mL
